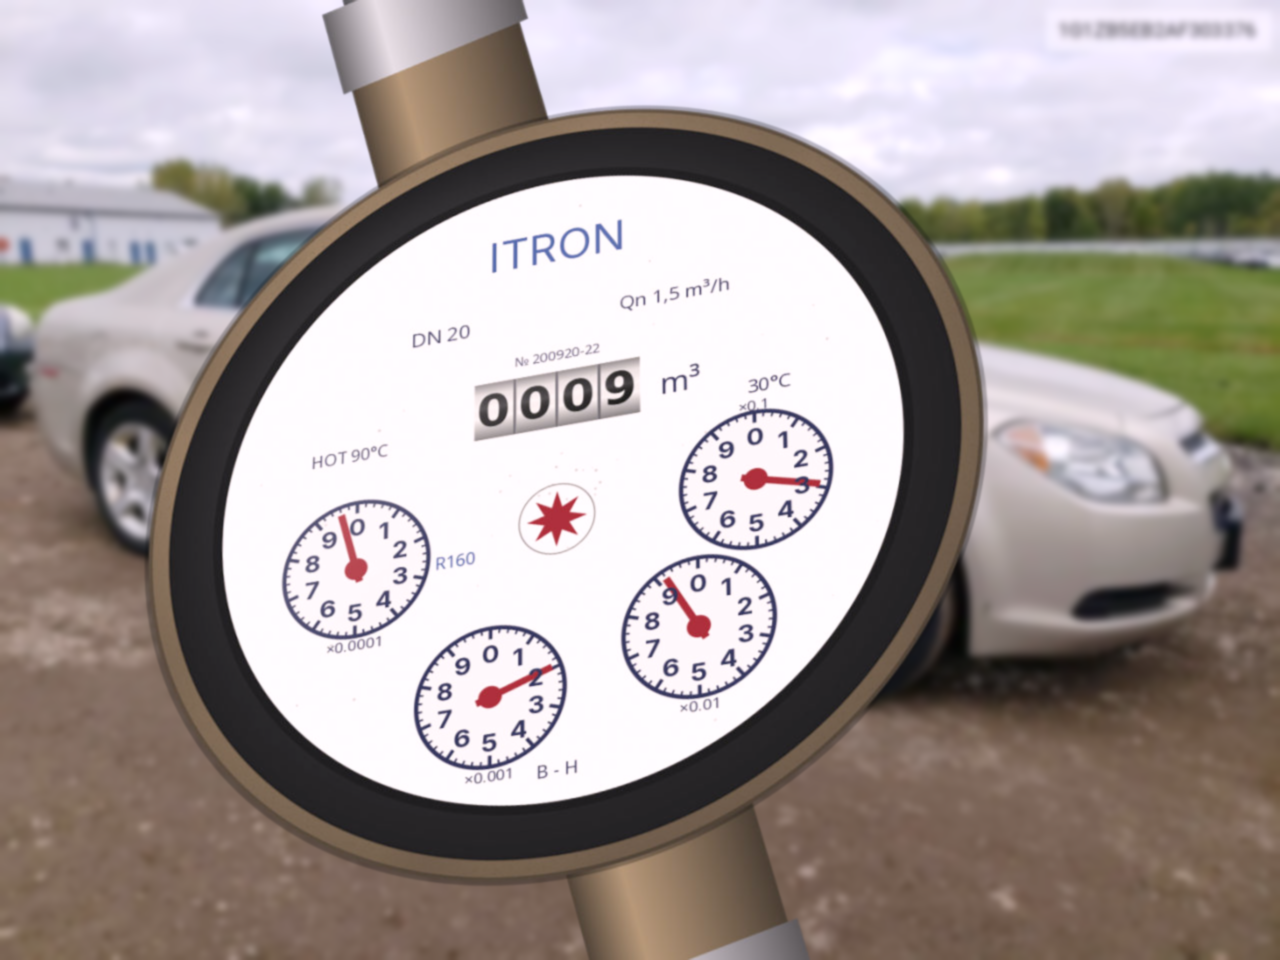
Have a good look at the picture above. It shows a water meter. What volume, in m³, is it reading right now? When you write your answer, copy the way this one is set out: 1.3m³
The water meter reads 9.2919m³
